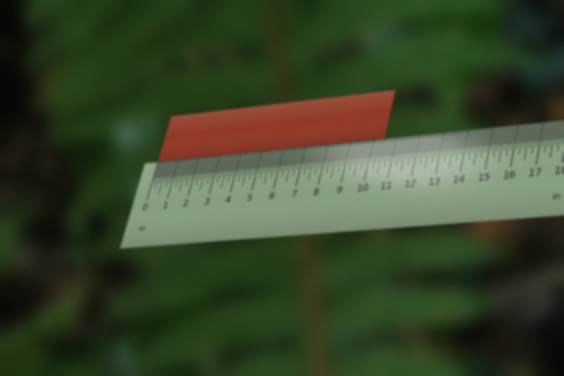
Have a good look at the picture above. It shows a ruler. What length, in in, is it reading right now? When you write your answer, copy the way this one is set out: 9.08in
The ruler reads 10.5in
